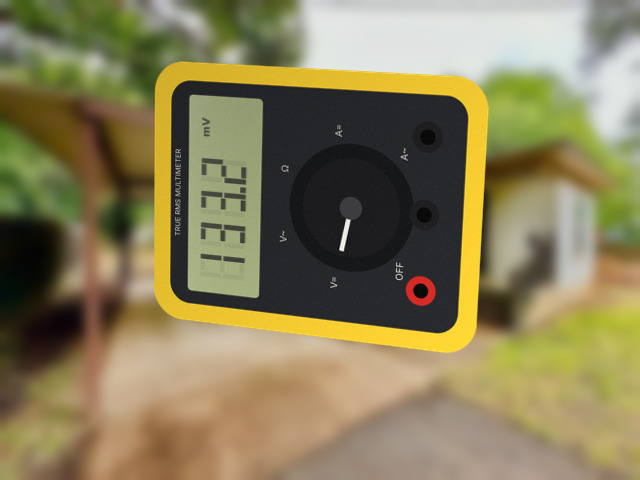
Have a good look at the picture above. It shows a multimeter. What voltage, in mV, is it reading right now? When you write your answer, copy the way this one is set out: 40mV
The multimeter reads 133.2mV
